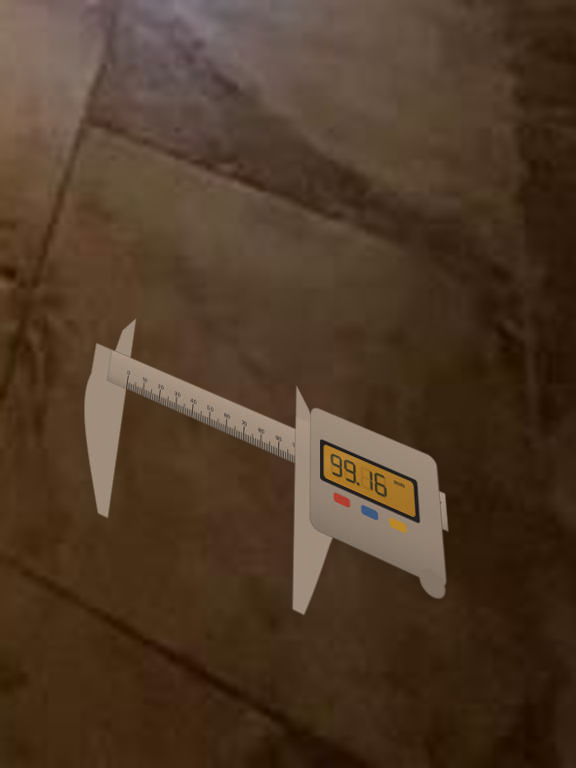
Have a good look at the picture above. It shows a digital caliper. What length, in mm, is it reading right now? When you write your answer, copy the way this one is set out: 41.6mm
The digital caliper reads 99.16mm
